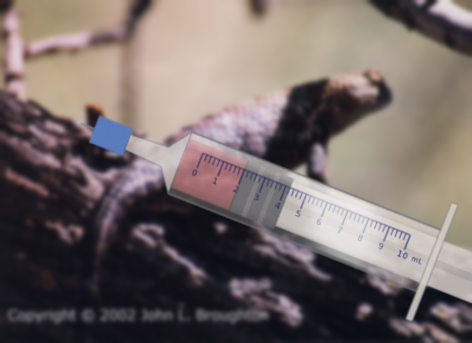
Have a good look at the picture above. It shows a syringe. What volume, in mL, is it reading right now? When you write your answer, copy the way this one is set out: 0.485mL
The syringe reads 2mL
